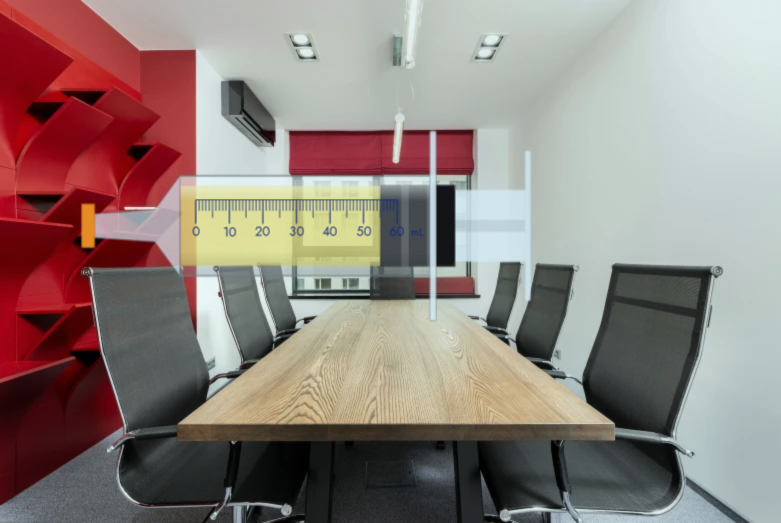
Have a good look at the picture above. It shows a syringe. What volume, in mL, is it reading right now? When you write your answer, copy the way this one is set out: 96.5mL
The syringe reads 55mL
